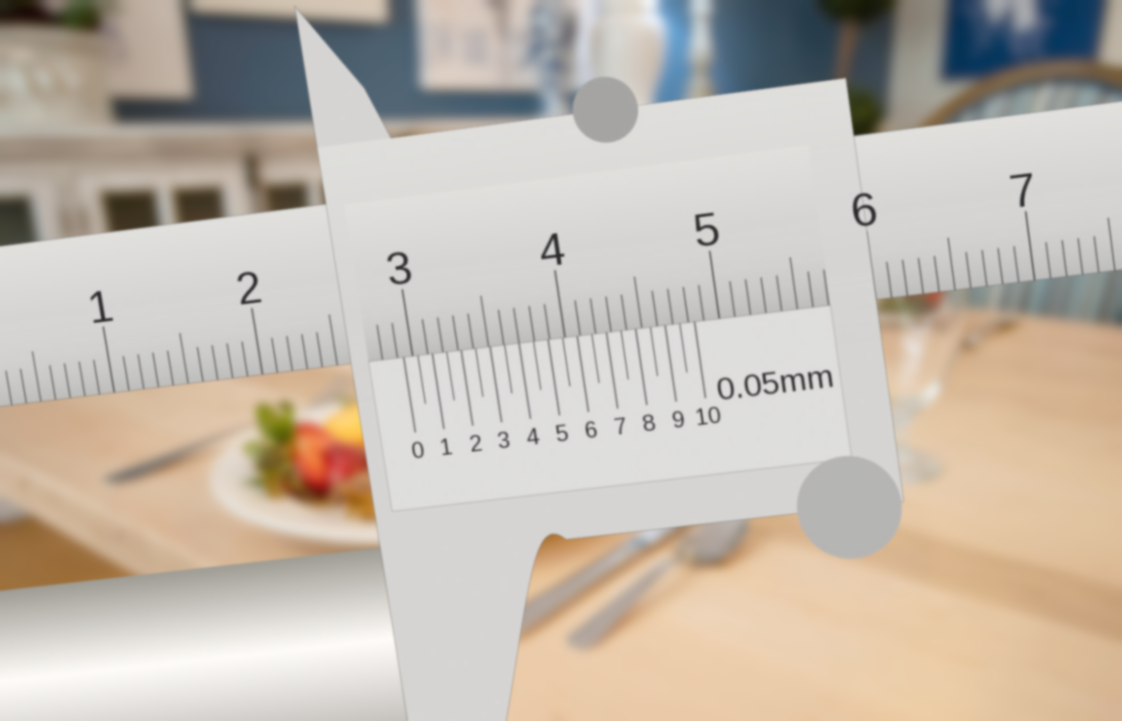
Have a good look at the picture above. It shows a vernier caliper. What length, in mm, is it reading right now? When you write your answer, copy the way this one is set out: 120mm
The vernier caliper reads 29.4mm
